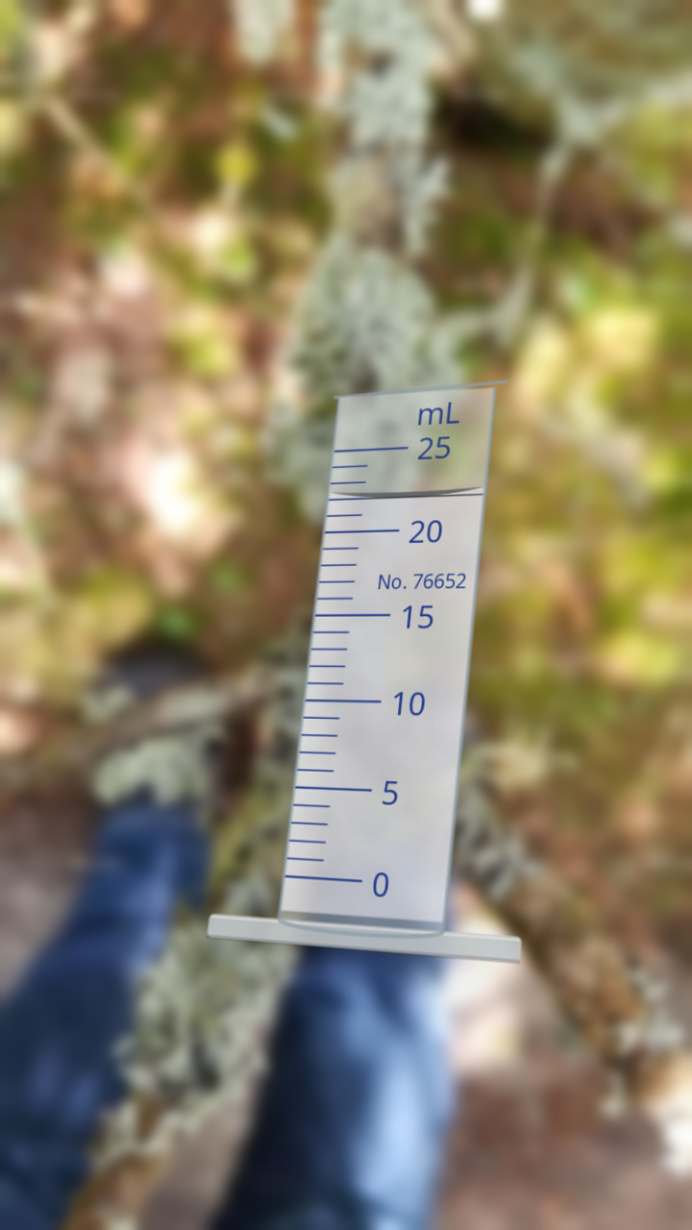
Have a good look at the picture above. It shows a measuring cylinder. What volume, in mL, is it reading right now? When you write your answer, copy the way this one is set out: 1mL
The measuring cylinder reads 22mL
